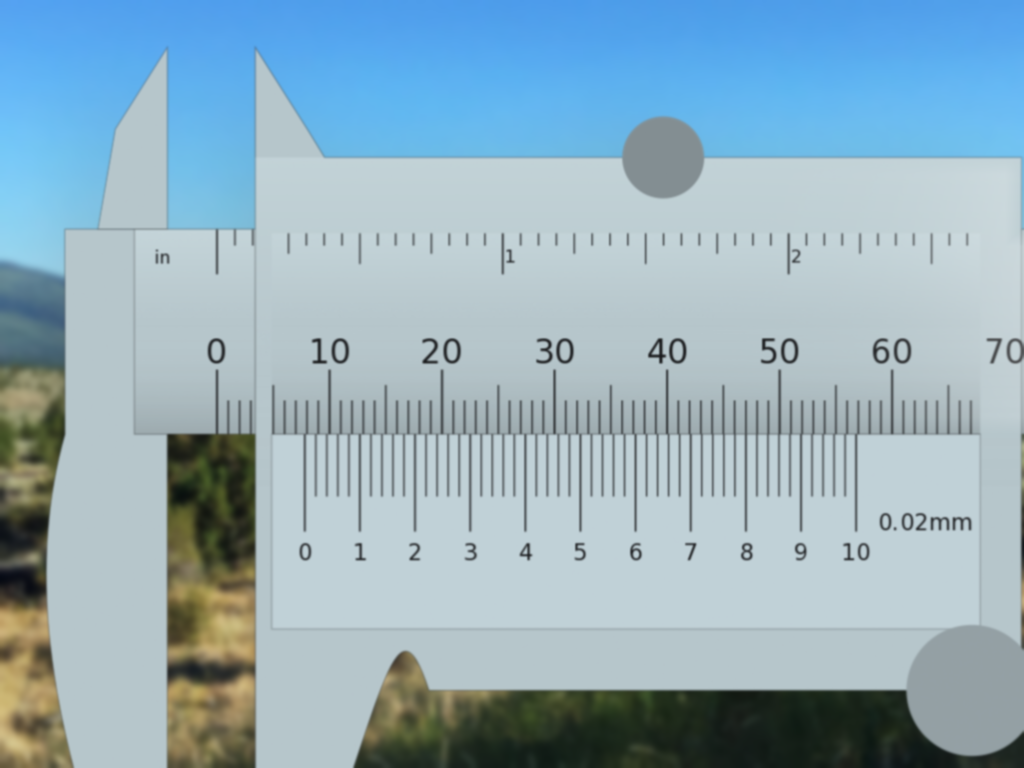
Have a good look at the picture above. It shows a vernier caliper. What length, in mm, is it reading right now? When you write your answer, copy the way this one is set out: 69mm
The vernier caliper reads 7.8mm
